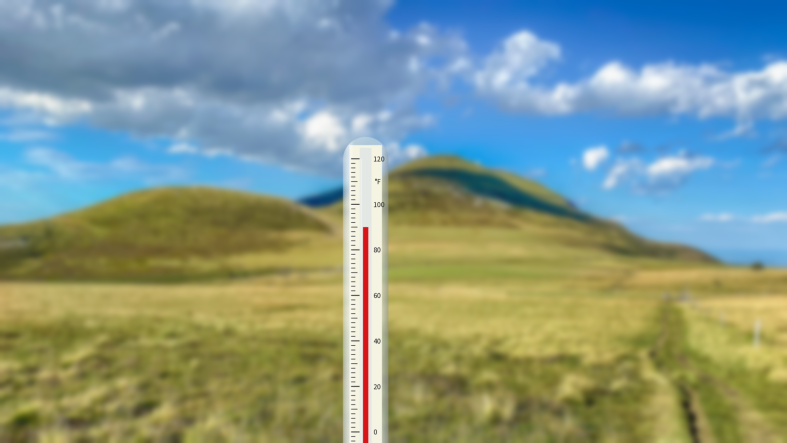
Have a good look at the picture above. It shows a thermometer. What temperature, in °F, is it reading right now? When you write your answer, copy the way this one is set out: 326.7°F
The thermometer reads 90°F
